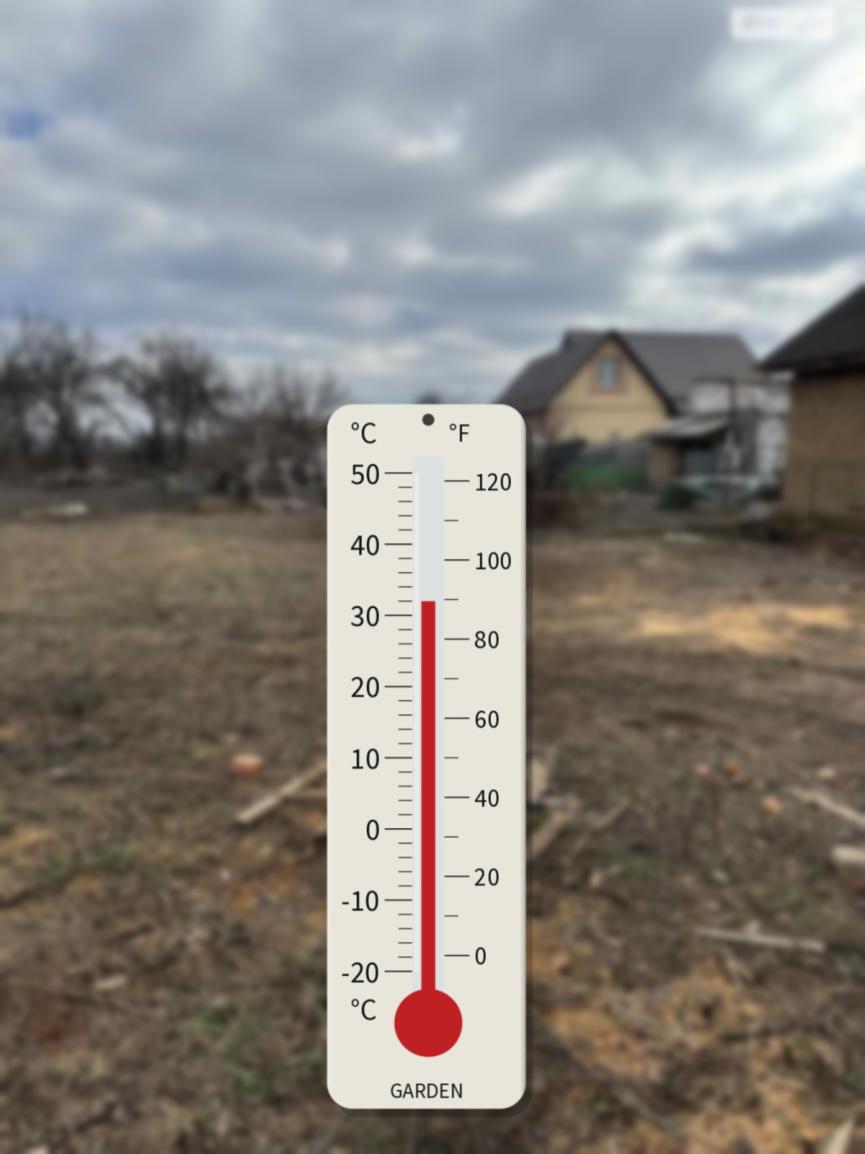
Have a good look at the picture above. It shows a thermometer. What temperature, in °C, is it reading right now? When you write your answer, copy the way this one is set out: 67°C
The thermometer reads 32°C
